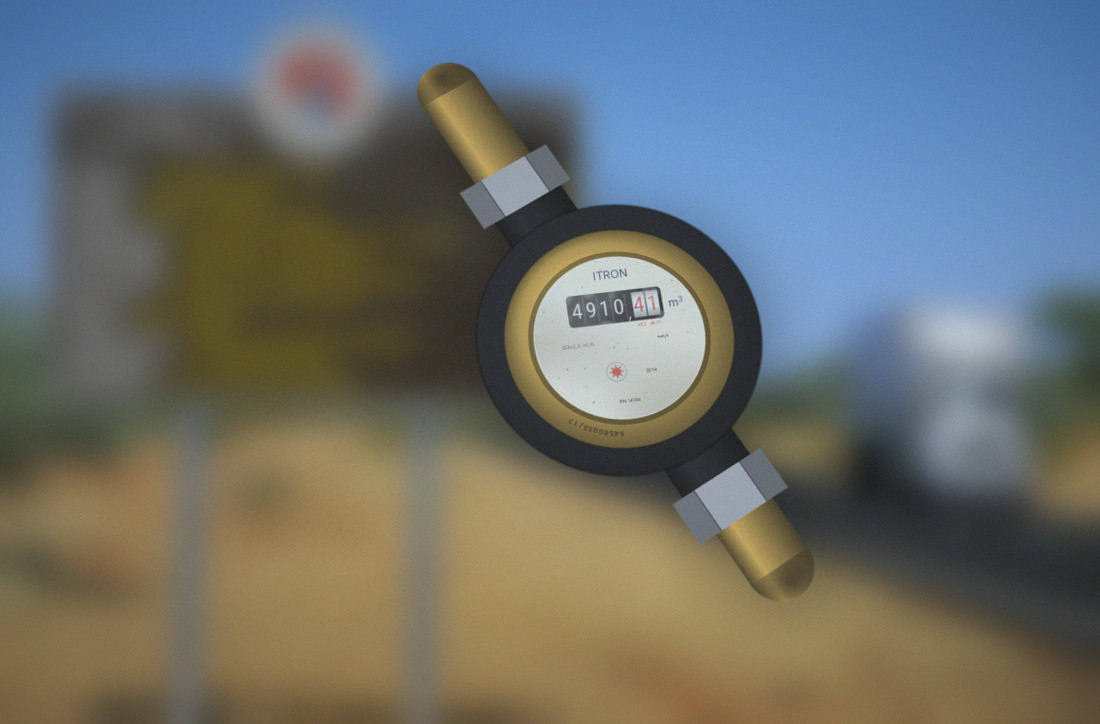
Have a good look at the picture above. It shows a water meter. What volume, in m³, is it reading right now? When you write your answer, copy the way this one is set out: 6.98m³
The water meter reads 4910.41m³
